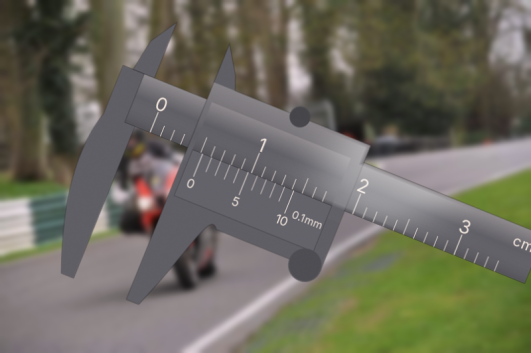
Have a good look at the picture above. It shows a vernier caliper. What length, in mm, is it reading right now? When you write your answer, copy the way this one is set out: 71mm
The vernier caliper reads 5.2mm
